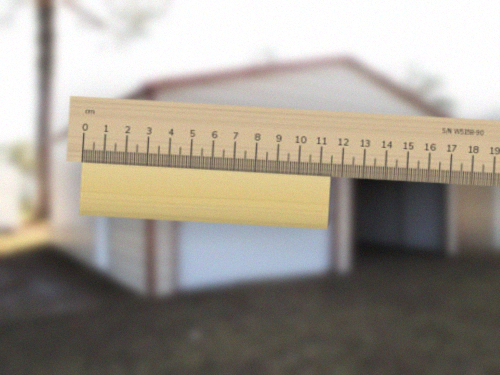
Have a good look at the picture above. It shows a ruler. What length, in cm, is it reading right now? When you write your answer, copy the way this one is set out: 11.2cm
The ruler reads 11.5cm
